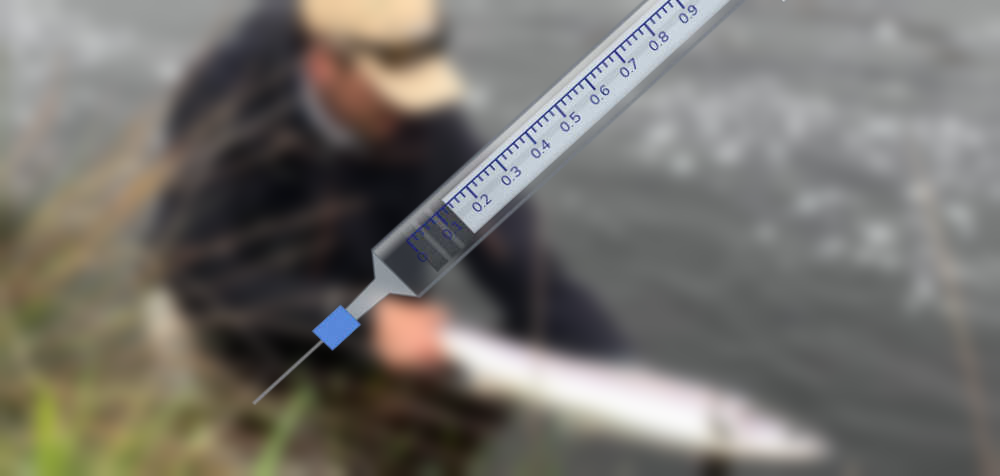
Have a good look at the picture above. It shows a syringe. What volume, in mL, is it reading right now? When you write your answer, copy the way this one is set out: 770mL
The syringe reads 0mL
